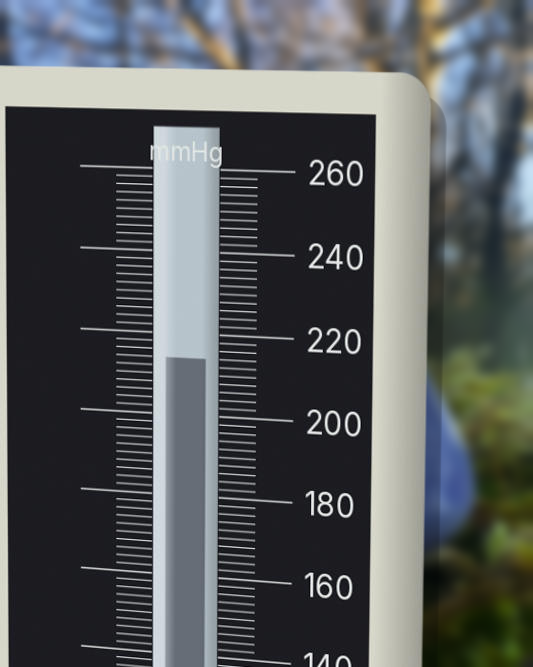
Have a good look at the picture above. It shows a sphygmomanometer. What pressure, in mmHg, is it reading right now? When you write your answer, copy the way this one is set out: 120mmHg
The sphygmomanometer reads 214mmHg
